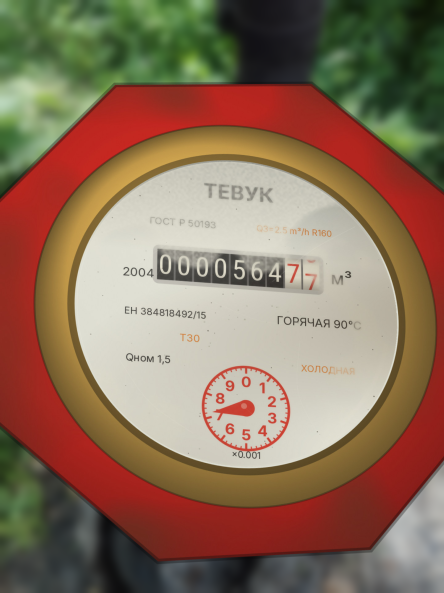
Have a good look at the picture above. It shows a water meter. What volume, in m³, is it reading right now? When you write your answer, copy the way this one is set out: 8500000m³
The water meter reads 564.767m³
